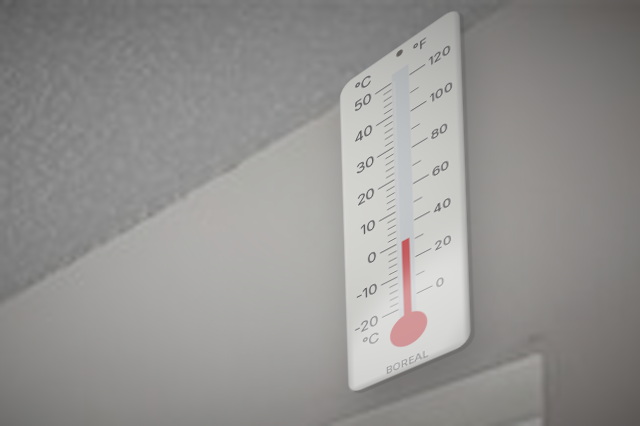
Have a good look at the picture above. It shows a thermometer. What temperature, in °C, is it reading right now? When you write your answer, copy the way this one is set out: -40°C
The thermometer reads 0°C
